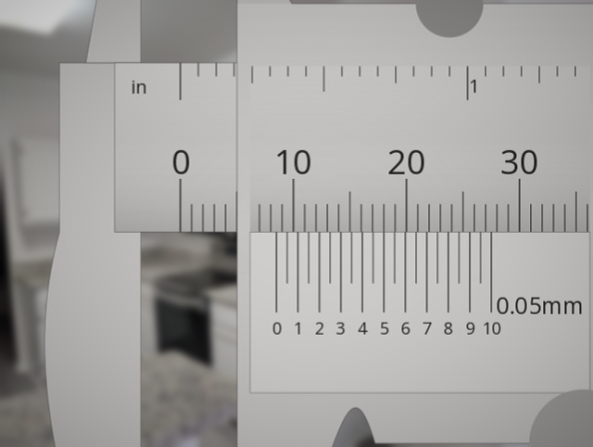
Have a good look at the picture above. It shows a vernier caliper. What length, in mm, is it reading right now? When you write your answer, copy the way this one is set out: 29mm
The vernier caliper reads 8.5mm
